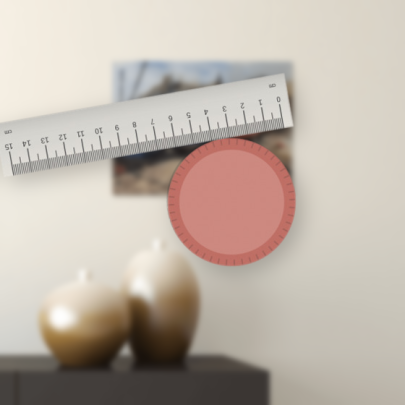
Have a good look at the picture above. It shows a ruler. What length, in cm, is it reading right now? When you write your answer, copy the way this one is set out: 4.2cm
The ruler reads 7cm
